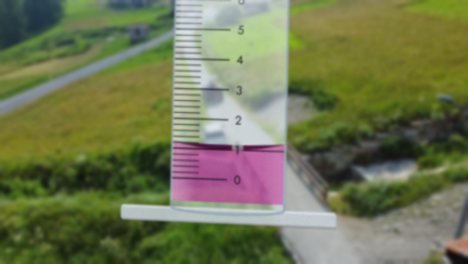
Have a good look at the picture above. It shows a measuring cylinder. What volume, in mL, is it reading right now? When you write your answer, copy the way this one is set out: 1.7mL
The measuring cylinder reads 1mL
